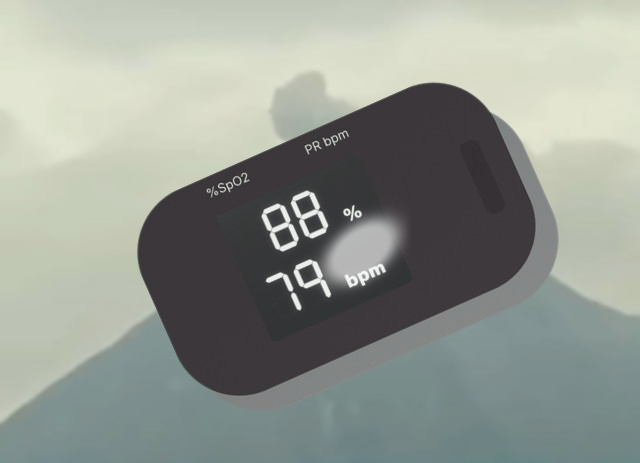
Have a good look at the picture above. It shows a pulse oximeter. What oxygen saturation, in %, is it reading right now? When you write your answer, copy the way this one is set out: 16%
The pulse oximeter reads 88%
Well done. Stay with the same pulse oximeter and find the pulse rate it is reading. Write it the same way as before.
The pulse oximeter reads 79bpm
